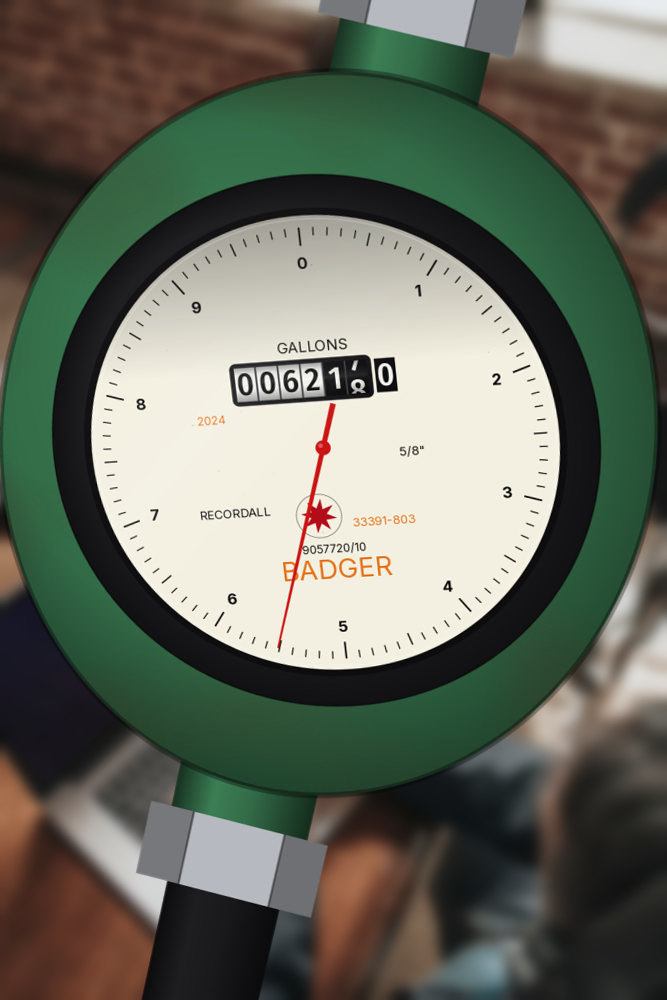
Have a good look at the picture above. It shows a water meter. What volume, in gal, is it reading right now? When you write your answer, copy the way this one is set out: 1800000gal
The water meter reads 62175.5gal
